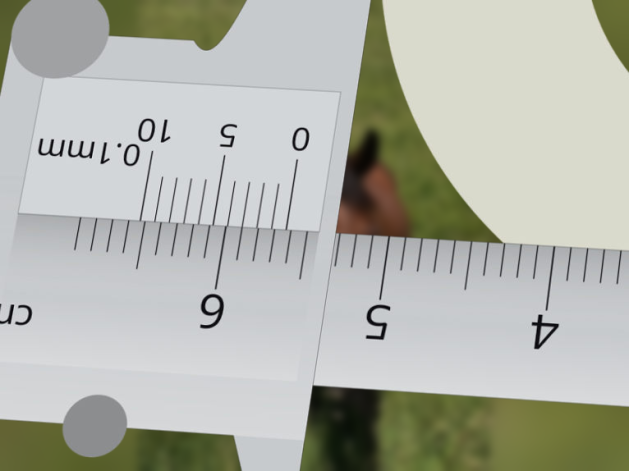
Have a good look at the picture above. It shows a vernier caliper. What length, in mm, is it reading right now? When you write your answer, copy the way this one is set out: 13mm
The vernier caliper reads 56.3mm
